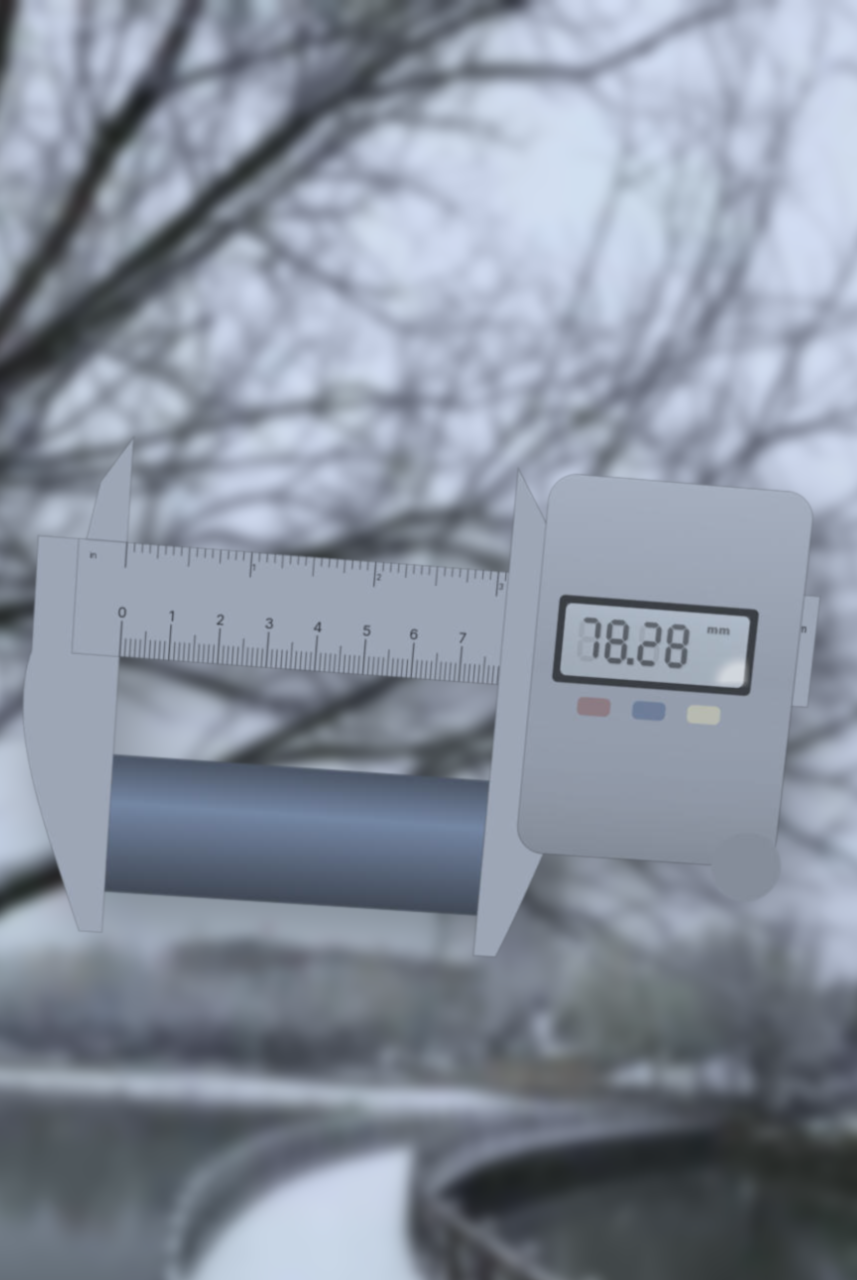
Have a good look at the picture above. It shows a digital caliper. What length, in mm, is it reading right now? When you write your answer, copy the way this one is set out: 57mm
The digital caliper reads 78.28mm
